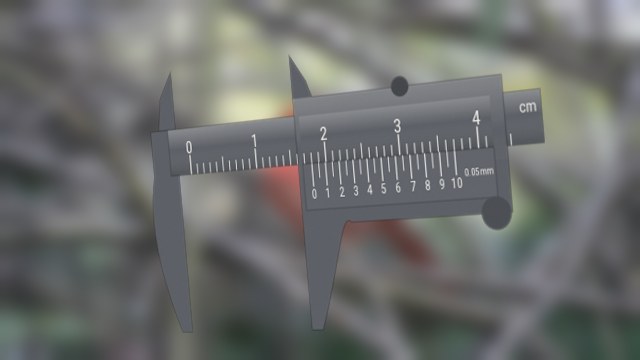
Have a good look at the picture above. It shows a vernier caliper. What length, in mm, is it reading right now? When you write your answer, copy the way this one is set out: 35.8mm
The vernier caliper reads 18.0mm
